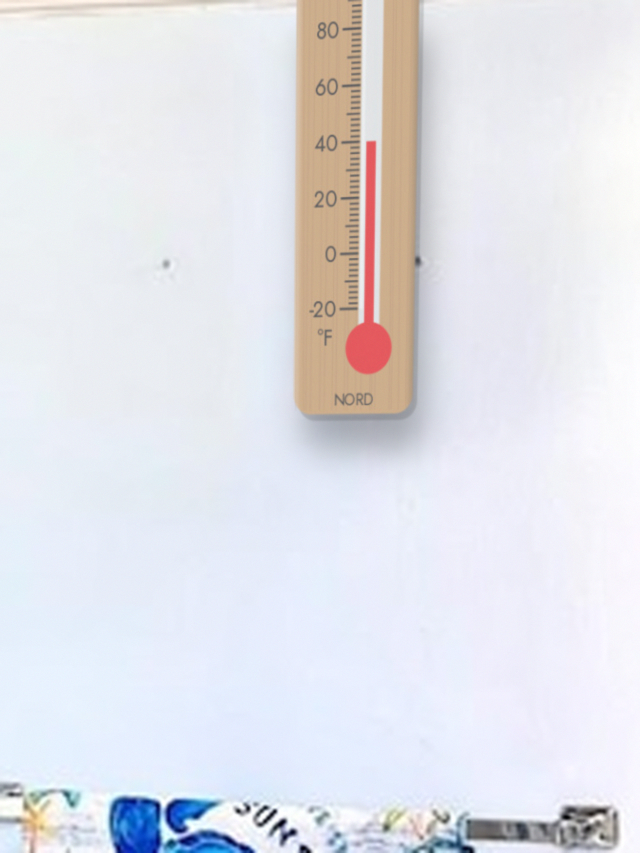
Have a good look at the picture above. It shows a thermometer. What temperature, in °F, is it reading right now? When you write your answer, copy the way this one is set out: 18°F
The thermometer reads 40°F
